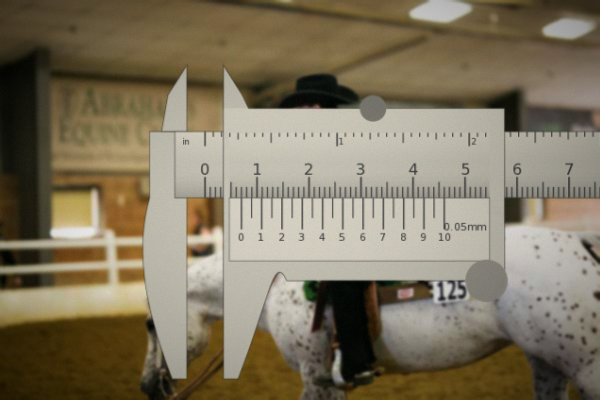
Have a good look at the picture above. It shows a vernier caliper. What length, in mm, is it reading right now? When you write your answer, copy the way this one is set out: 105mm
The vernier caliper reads 7.0mm
